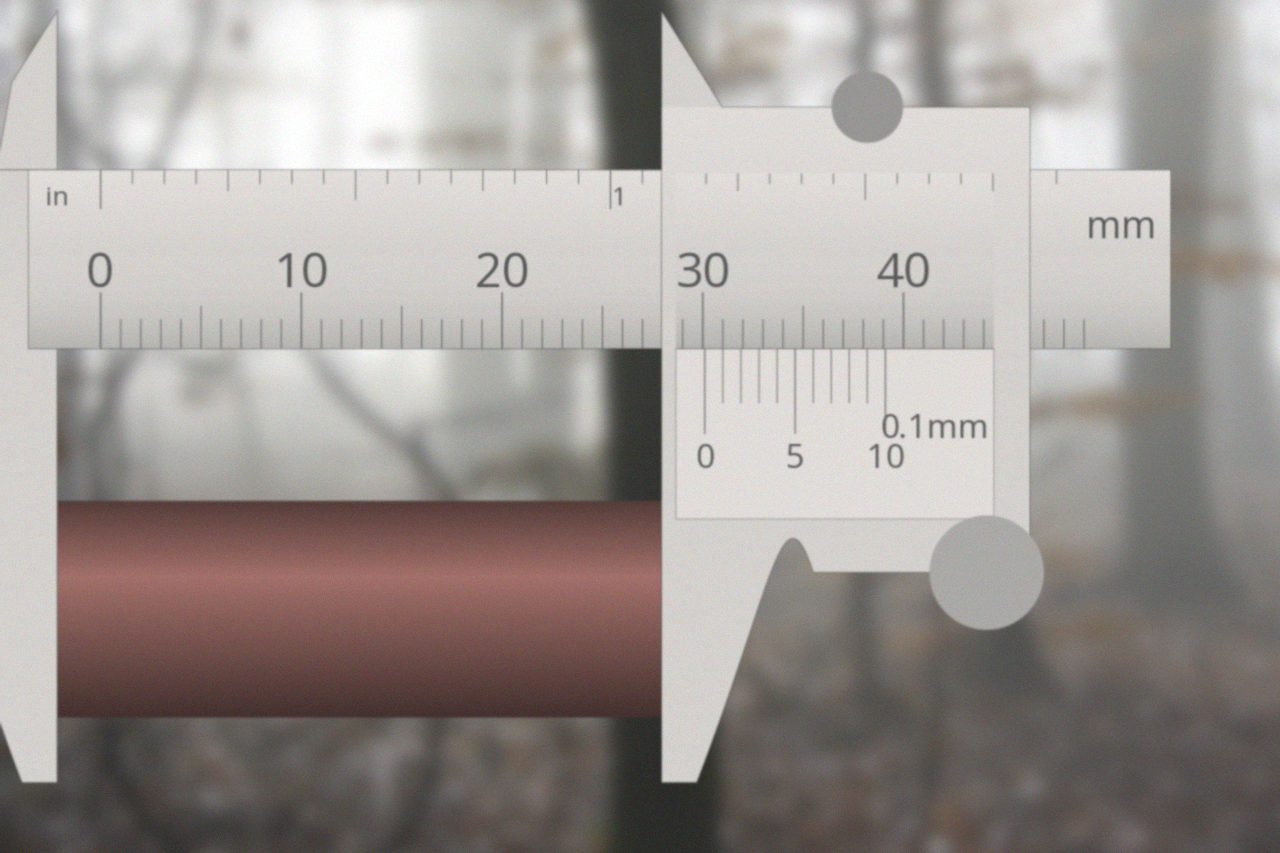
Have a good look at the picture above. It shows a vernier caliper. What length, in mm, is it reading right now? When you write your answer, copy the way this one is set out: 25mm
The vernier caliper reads 30.1mm
